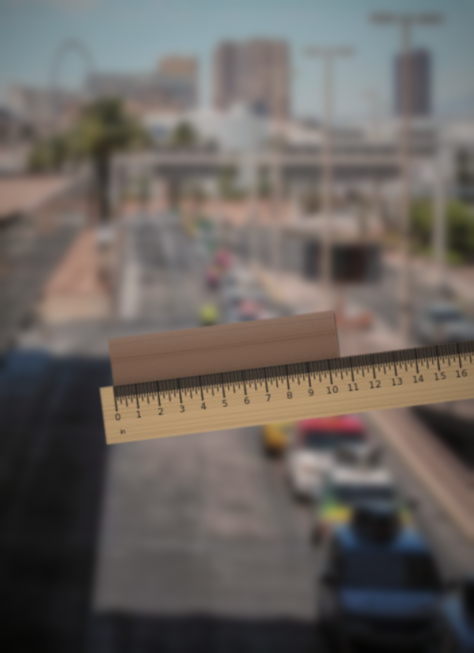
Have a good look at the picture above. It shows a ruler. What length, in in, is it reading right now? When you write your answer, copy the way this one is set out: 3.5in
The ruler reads 10.5in
